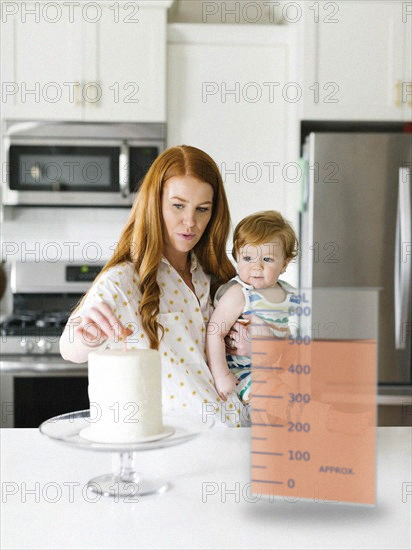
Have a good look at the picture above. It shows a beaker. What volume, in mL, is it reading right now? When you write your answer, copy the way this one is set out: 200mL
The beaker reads 500mL
